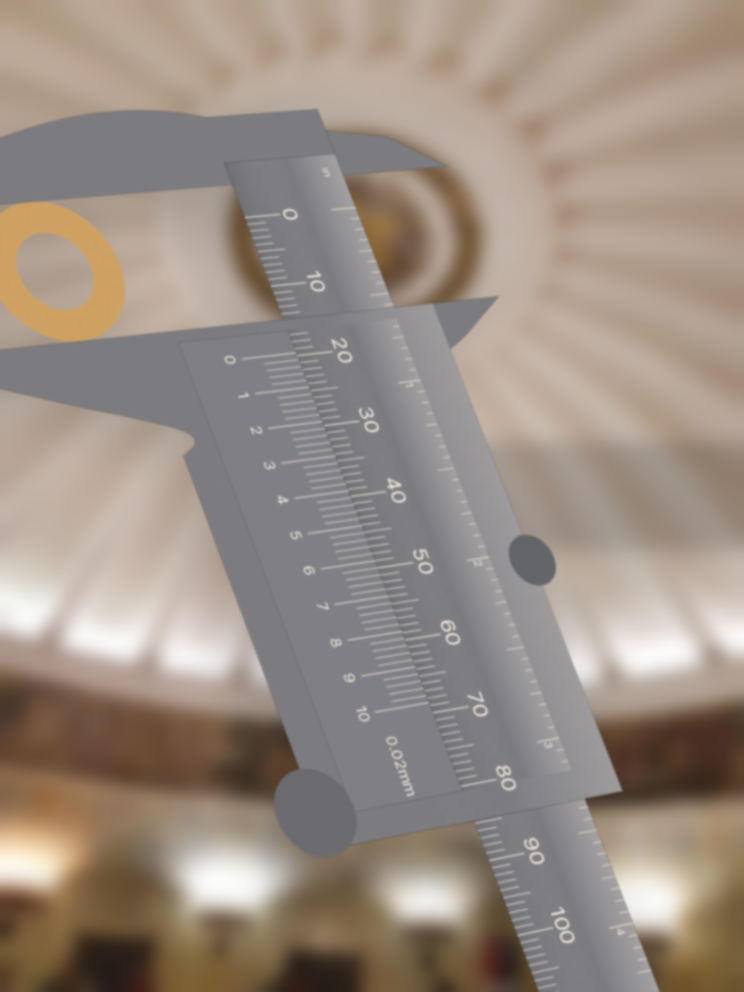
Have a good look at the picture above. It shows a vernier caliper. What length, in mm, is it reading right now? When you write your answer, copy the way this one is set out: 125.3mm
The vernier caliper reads 19.6mm
